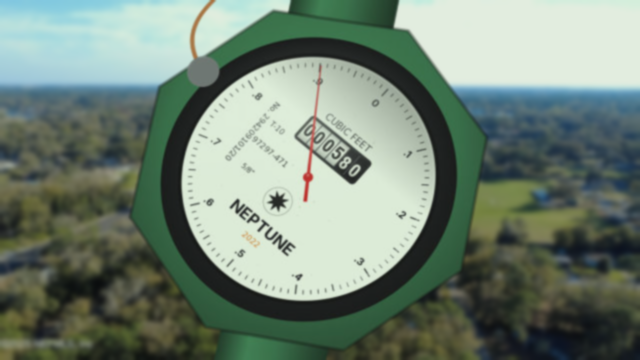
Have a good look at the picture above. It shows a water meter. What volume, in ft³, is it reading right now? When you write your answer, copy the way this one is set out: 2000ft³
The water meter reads 579.90ft³
